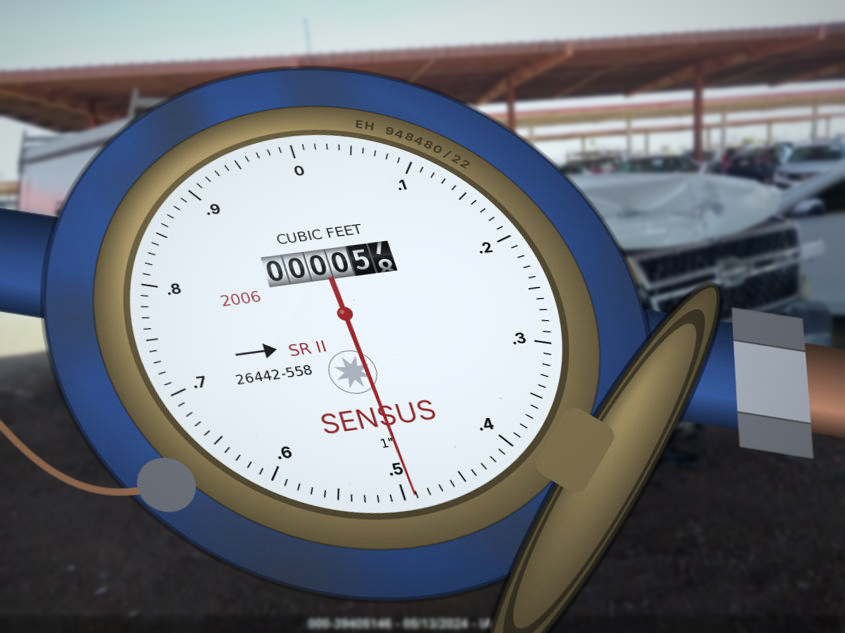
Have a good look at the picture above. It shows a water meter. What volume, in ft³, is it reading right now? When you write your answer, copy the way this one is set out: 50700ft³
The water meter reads 57.49ft³
